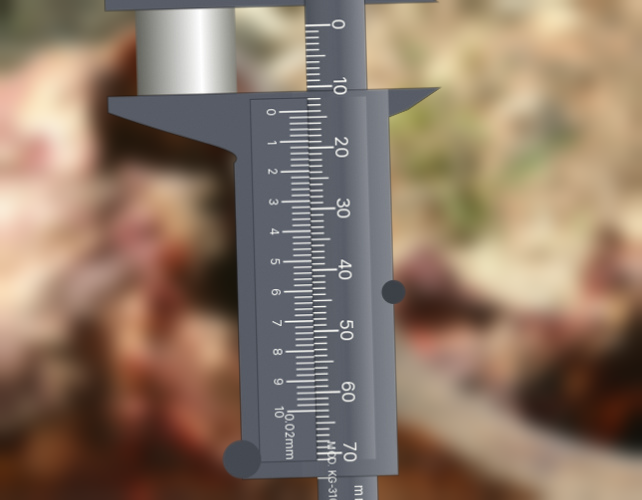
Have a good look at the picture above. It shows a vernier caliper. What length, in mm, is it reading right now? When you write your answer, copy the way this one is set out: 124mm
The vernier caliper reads 14.0mm
